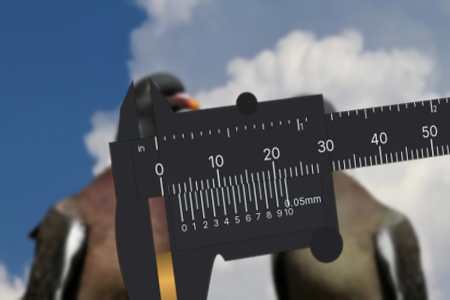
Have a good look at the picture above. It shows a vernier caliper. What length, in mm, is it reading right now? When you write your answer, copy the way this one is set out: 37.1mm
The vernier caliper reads 2.8mm
